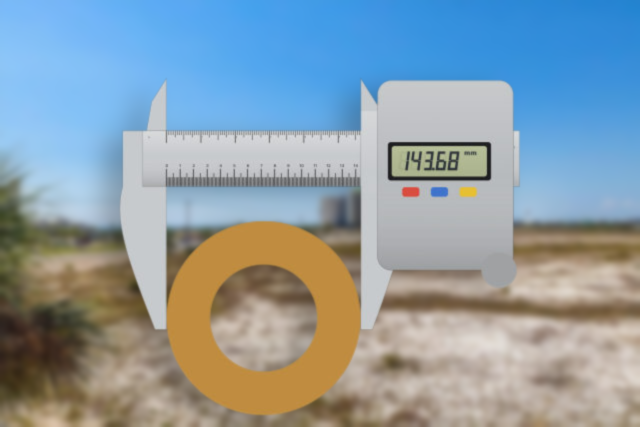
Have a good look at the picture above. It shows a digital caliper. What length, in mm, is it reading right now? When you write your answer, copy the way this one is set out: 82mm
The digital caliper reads 143.68mm
